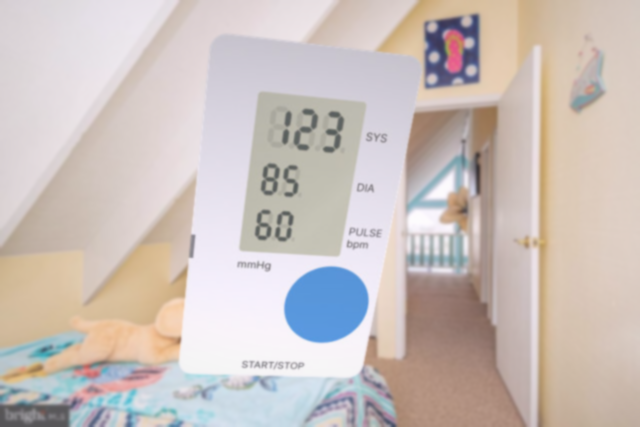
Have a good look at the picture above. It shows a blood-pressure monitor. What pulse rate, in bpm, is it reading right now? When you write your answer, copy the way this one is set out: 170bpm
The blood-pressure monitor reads 60bpm
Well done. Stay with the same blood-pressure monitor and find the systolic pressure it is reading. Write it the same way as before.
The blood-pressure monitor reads 123mmHg
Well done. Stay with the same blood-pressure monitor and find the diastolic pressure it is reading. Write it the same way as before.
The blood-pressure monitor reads 85mmHg
